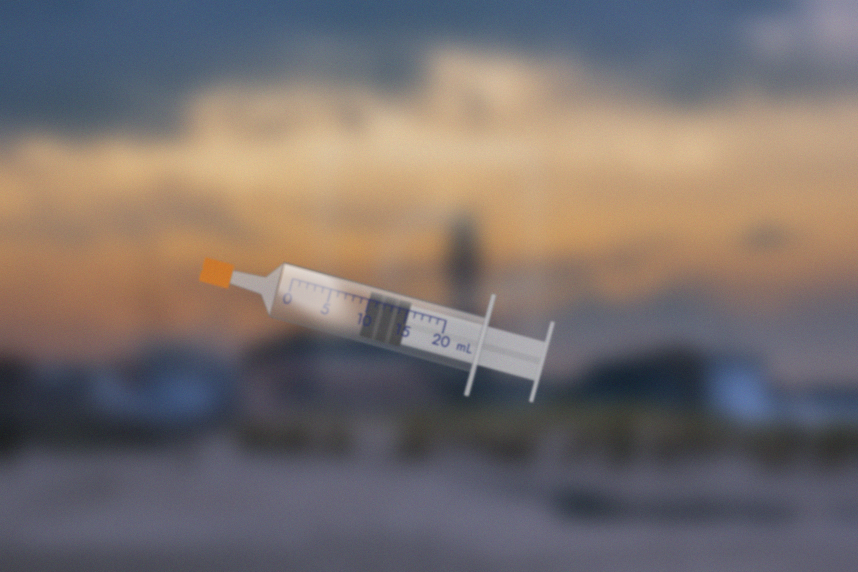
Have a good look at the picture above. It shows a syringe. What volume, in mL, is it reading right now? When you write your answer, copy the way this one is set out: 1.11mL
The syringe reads 10mL
